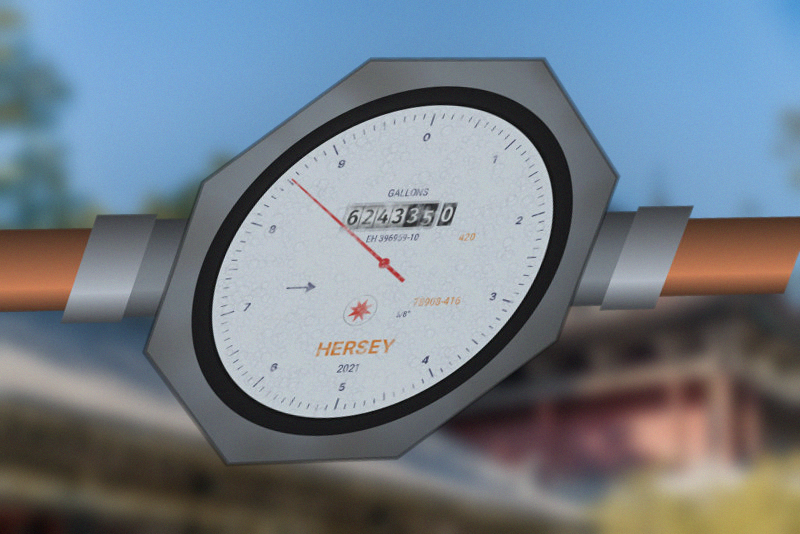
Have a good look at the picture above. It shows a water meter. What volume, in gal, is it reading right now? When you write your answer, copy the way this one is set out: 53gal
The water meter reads 6243348.5gal
